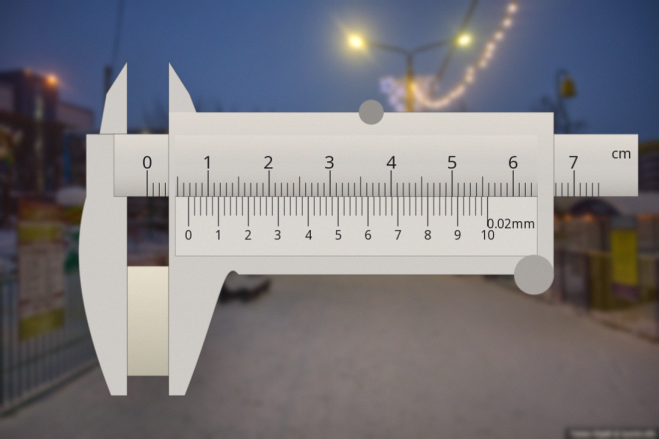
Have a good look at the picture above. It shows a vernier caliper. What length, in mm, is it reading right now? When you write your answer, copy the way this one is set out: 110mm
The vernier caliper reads 6.8mm
